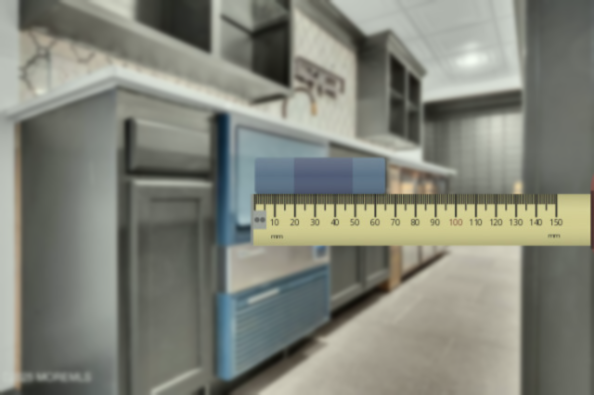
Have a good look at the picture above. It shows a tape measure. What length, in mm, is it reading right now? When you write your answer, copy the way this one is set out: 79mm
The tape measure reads 65mm
